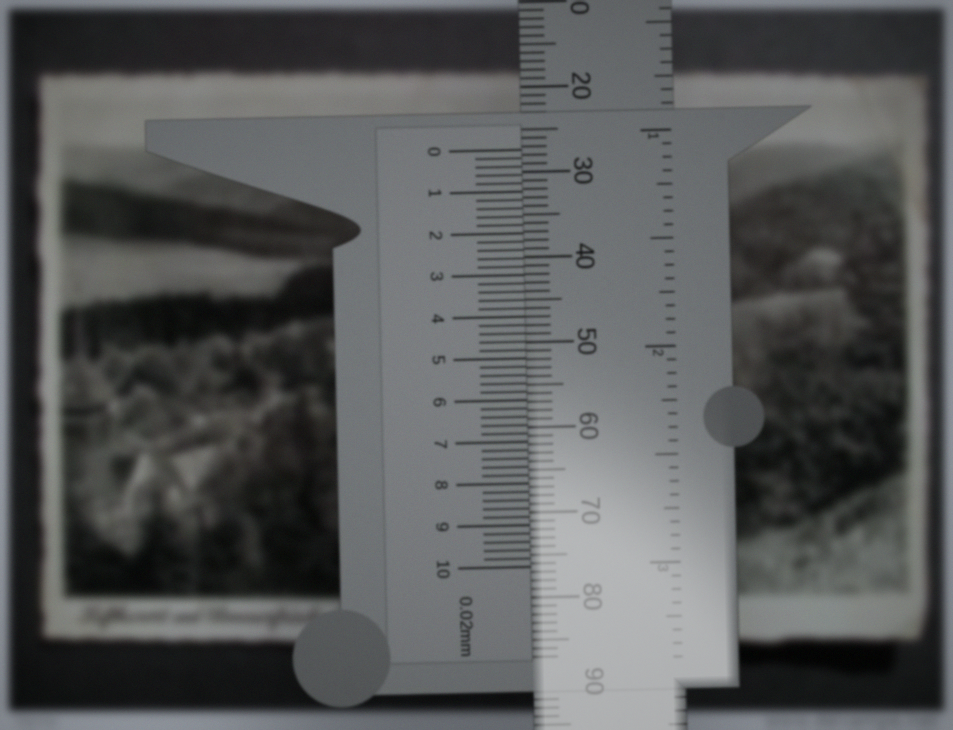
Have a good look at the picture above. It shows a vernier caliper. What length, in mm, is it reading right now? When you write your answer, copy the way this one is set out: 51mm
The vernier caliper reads 27.4mm
